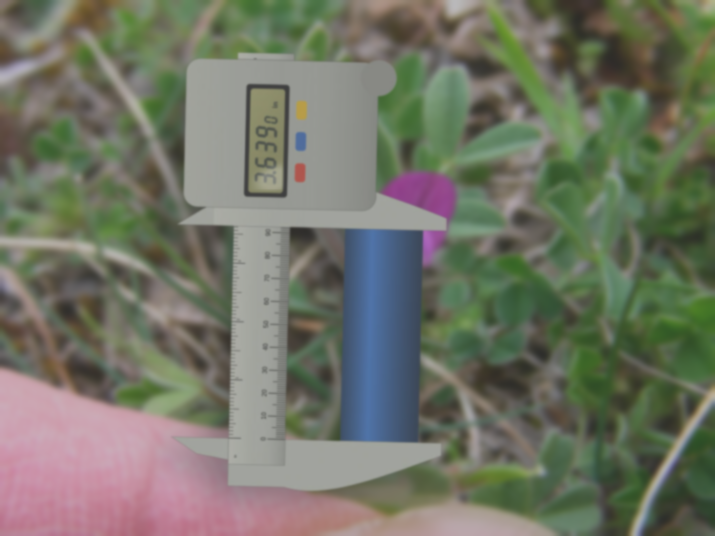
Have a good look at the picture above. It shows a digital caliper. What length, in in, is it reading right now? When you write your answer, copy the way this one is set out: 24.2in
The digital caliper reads 3.6390in
